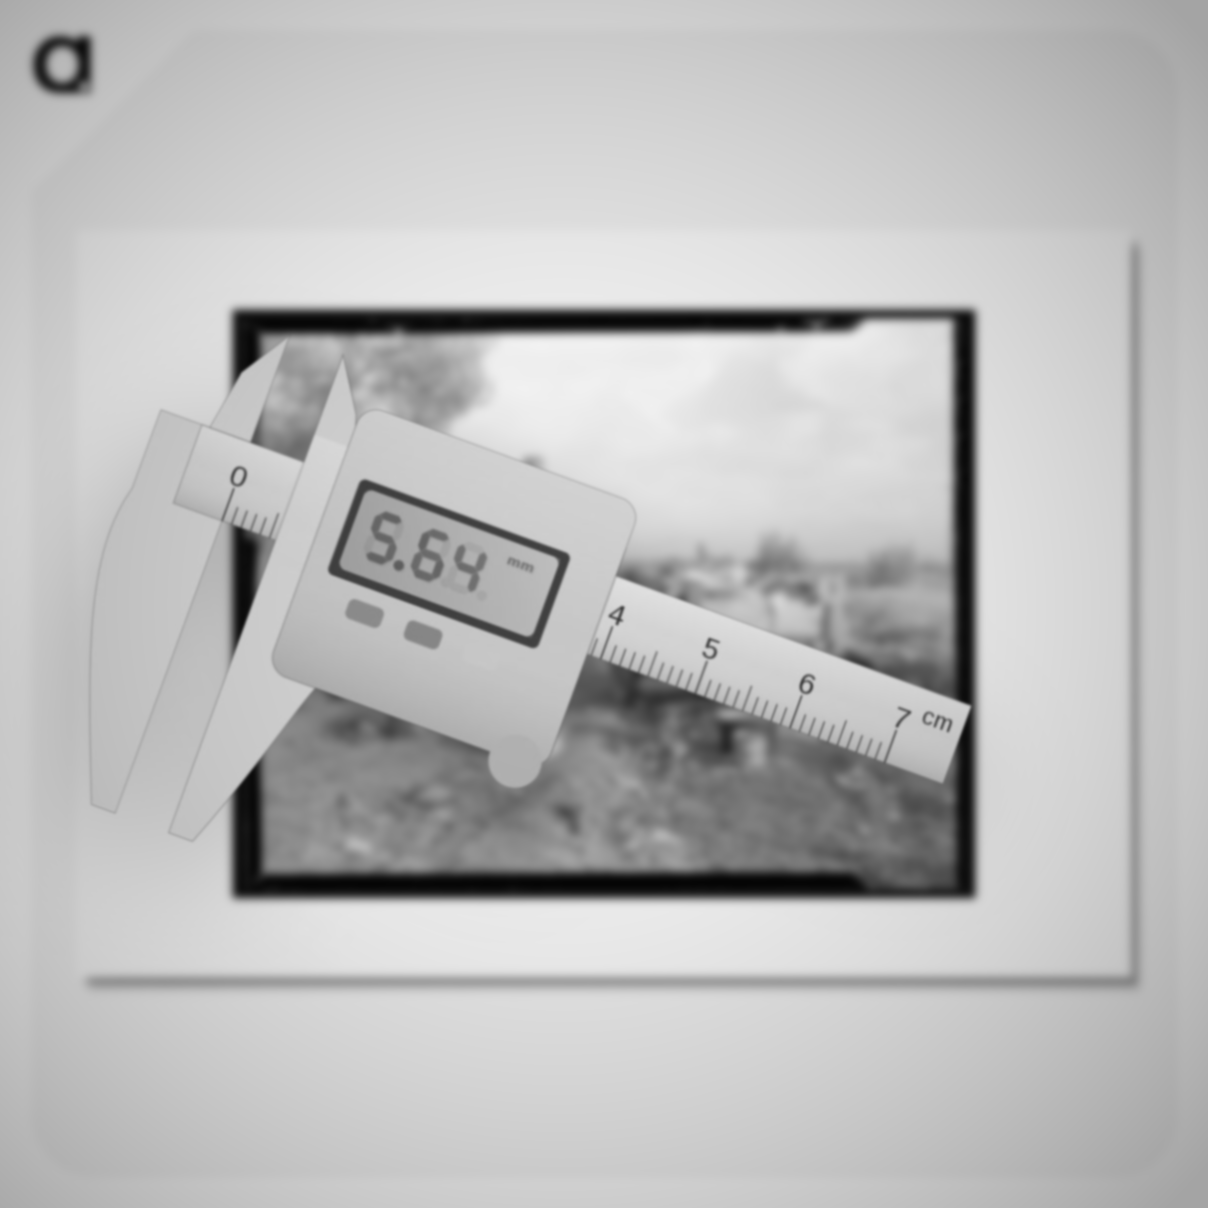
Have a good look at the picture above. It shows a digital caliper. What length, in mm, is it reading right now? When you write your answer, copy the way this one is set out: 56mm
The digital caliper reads 5.64mm
